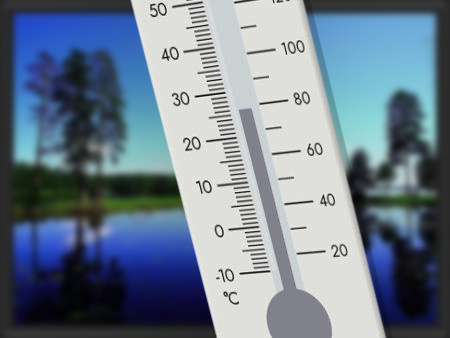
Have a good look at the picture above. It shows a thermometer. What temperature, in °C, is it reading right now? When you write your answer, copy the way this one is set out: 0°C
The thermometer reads 26°C
